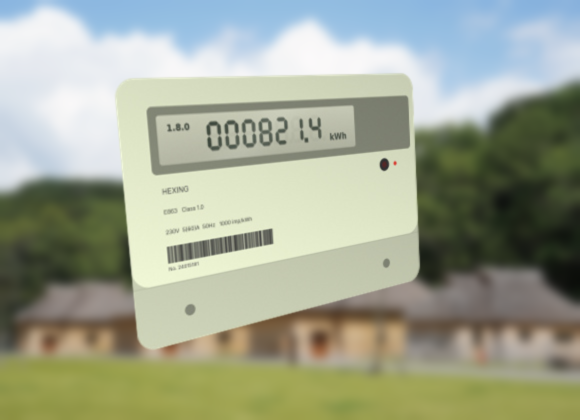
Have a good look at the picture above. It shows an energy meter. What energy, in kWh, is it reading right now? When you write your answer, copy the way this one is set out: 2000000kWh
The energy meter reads 821.4kWh
